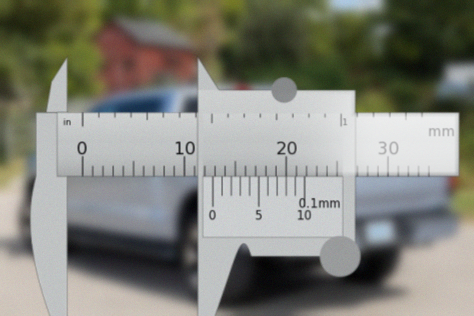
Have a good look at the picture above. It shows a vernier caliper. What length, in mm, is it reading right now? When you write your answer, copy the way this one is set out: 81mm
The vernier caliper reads 12.8mm
